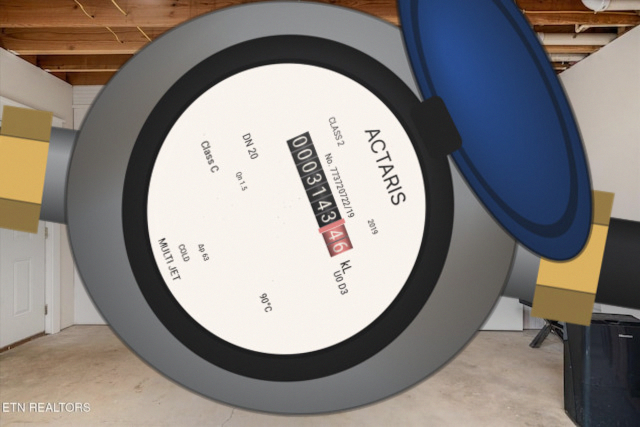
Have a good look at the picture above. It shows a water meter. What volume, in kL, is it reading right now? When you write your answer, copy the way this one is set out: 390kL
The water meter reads 3143.46kL
